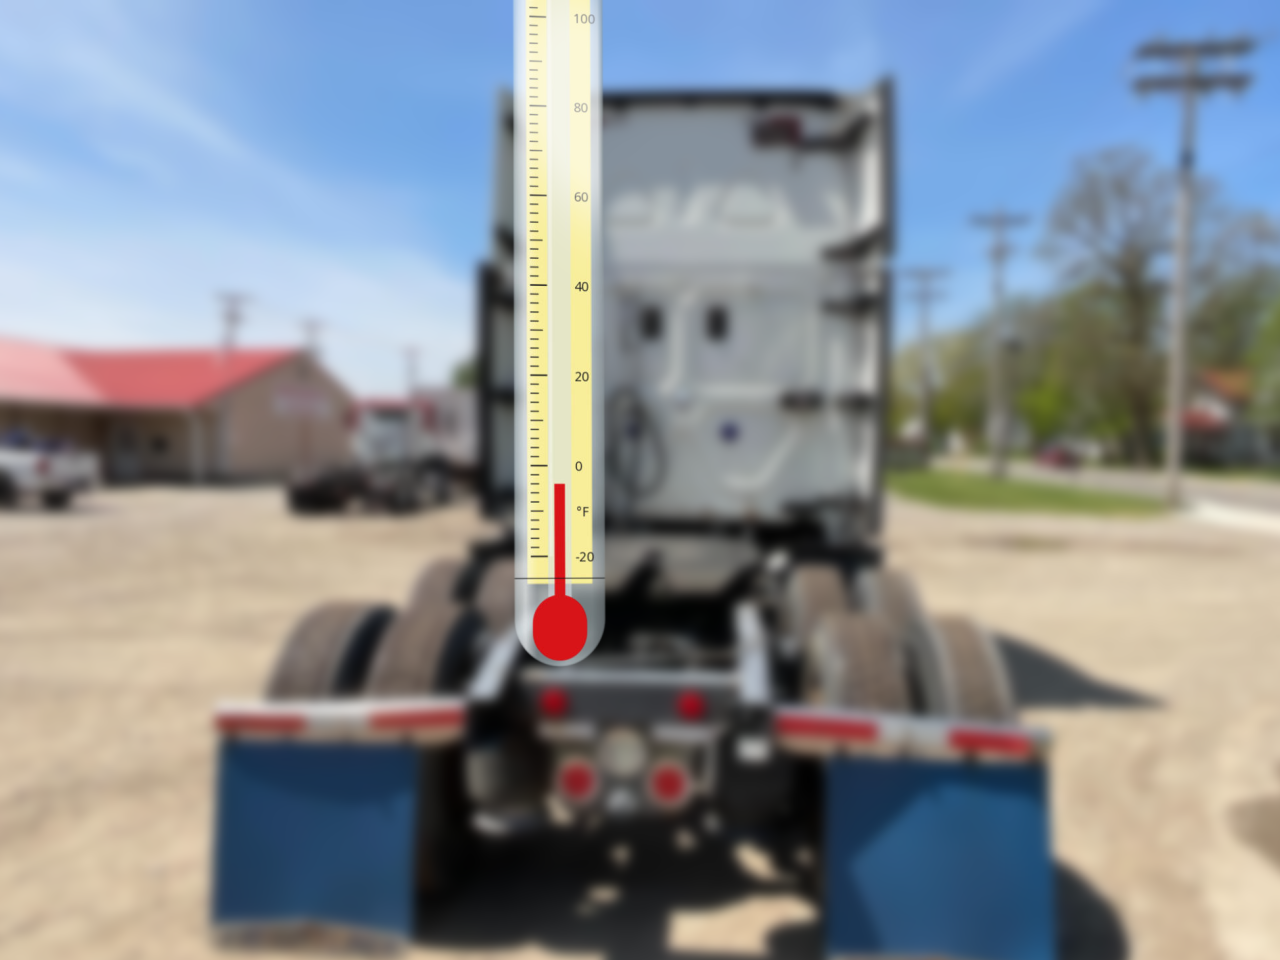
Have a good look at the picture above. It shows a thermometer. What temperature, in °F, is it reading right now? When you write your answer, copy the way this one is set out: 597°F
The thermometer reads -4°F
